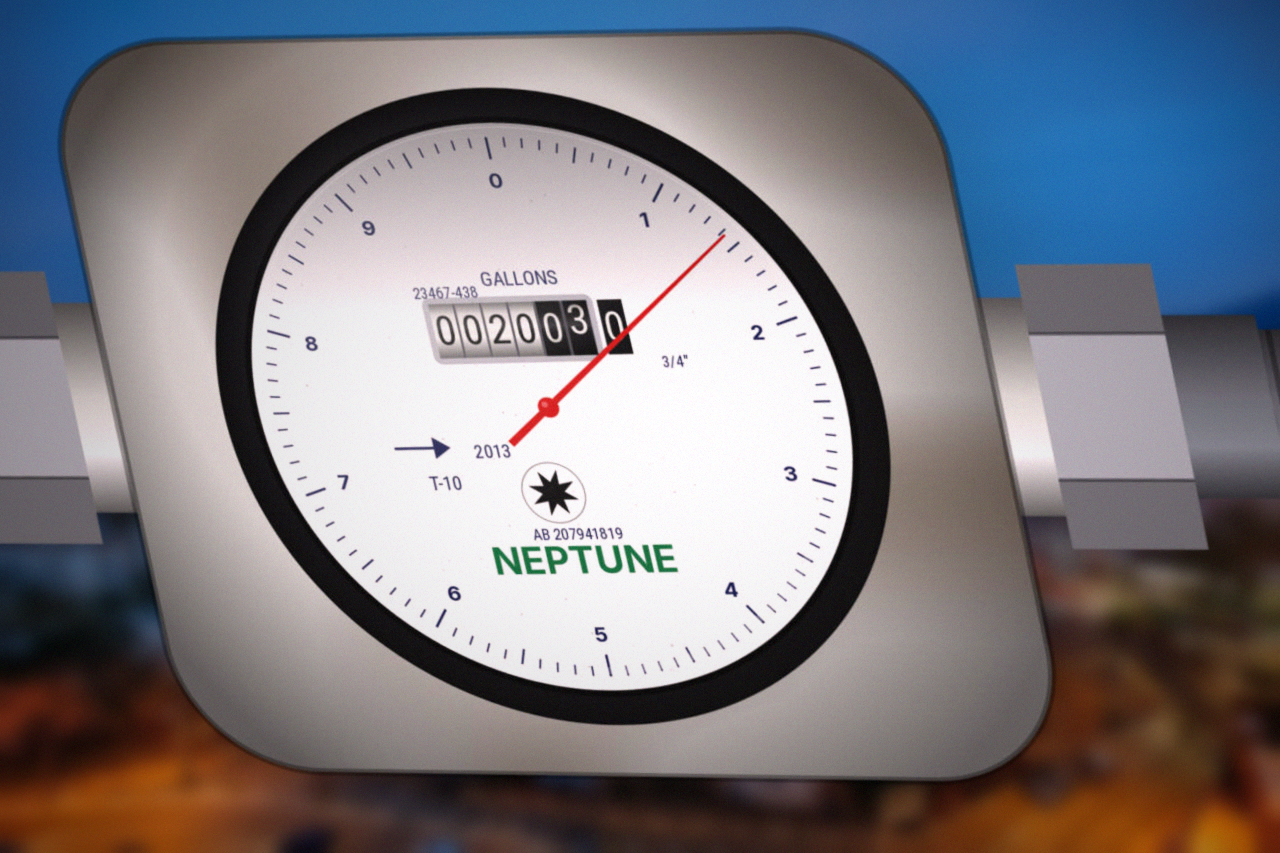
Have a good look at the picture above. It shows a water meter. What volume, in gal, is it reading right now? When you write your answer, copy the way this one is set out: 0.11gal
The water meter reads 20031.4gal
